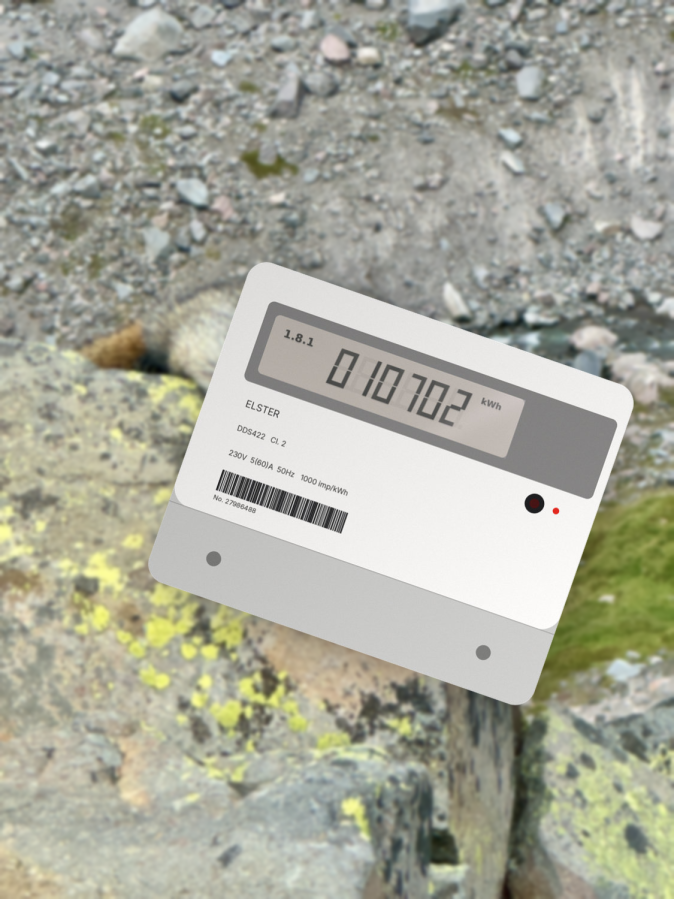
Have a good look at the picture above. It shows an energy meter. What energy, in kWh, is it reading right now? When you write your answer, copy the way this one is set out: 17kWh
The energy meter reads 10702kWh
